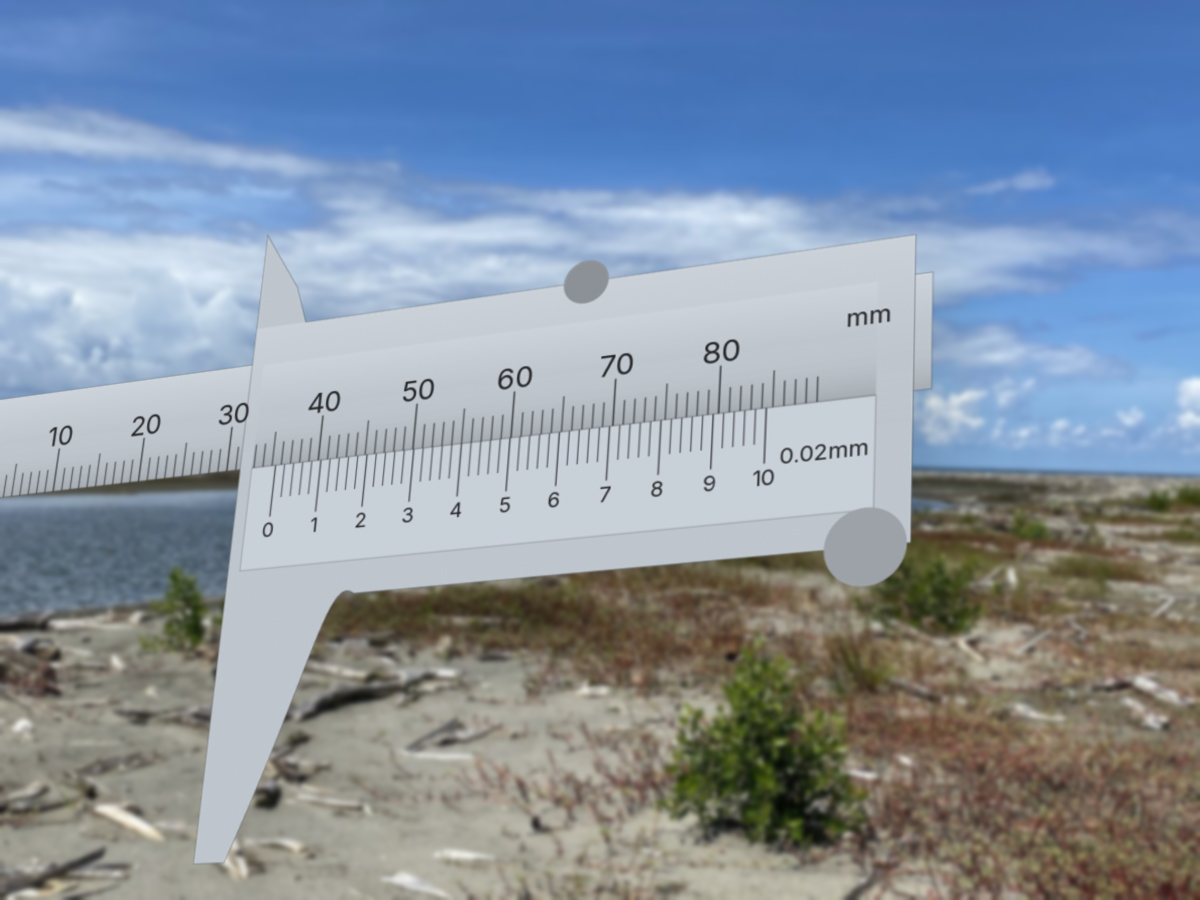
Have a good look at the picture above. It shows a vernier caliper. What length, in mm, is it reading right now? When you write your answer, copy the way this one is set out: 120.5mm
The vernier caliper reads 35.4mm
